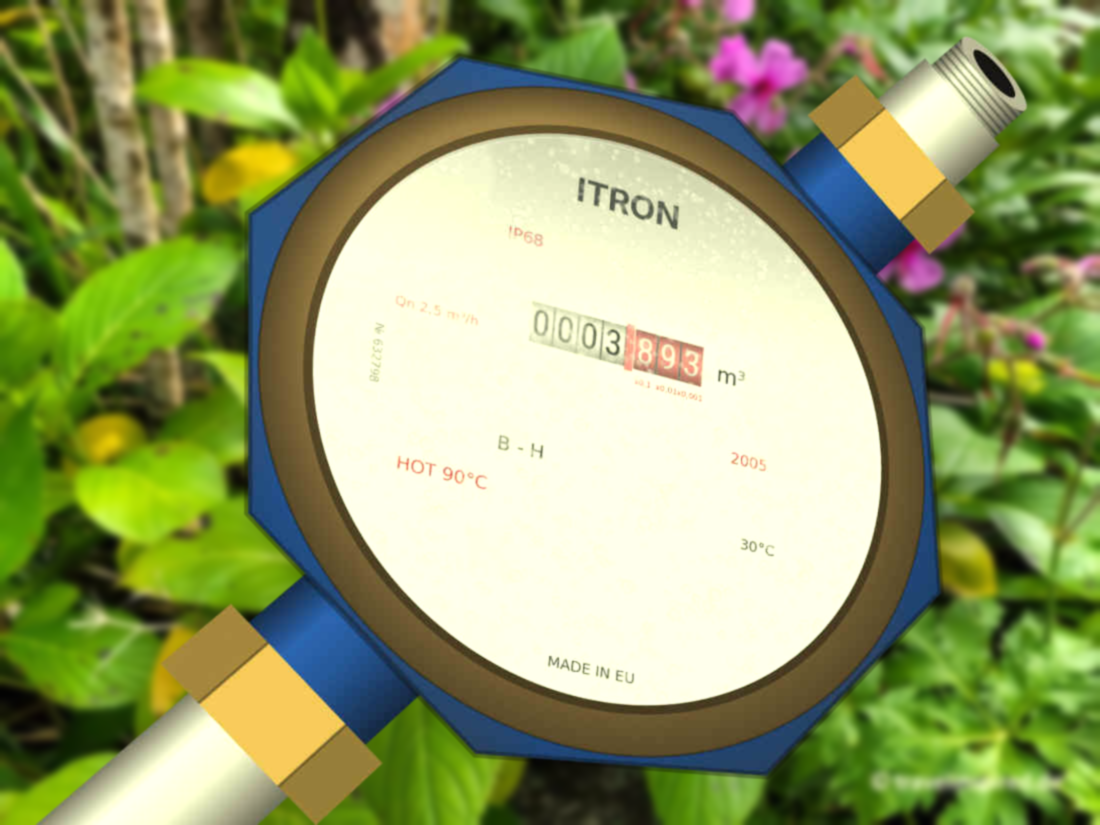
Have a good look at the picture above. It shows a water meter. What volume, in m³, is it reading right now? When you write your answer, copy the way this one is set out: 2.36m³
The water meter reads 3.893m³
